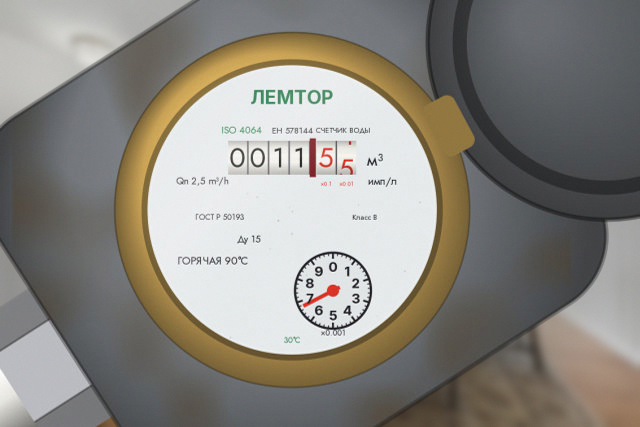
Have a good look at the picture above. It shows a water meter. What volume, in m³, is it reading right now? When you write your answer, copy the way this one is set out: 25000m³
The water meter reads 11.546m³
